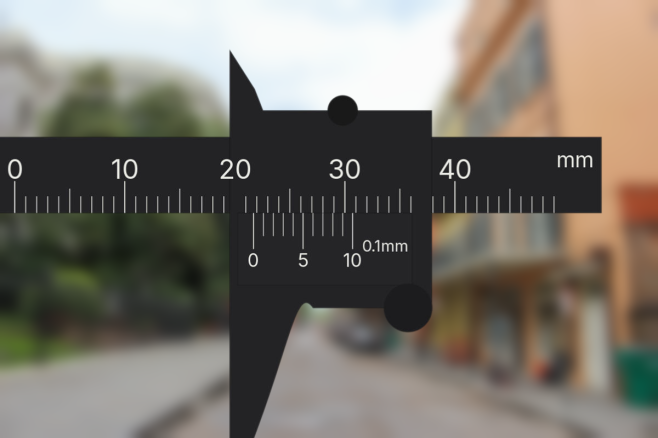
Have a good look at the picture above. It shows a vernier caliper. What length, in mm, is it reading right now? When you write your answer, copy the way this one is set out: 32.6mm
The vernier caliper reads 21.7mm
